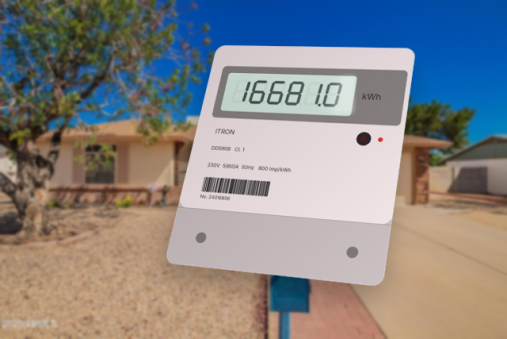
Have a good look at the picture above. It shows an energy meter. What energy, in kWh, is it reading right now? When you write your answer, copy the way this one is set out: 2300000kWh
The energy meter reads 16681.0kWh
